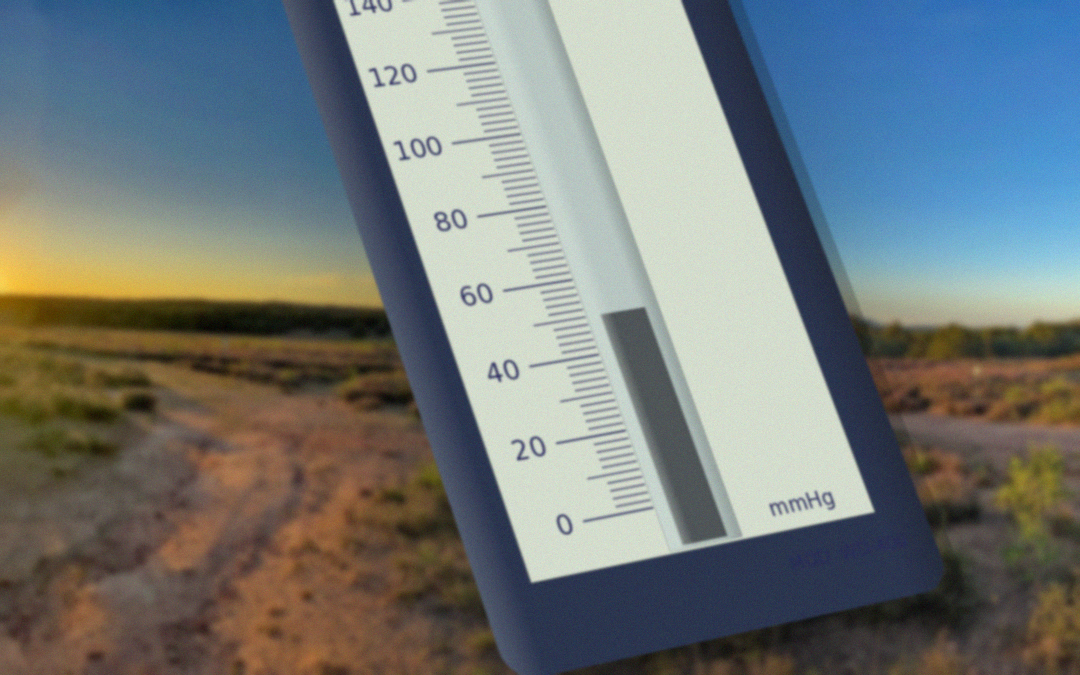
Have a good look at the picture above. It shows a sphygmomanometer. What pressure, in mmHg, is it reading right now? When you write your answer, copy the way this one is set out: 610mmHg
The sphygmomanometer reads 50mmHg
